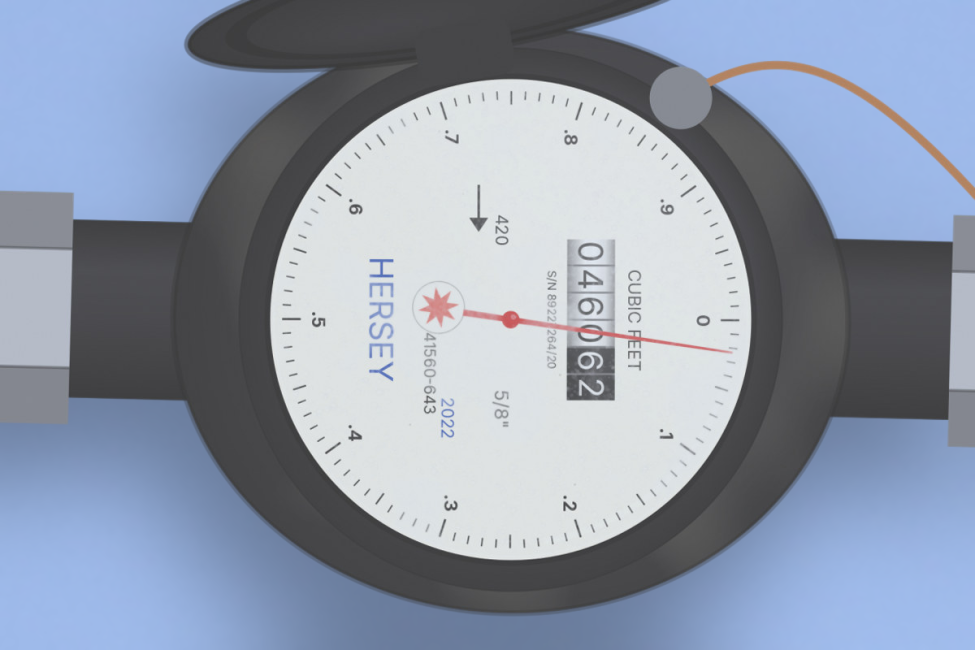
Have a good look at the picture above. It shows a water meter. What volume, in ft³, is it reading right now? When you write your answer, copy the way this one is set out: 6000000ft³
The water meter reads 46062.02ft³
